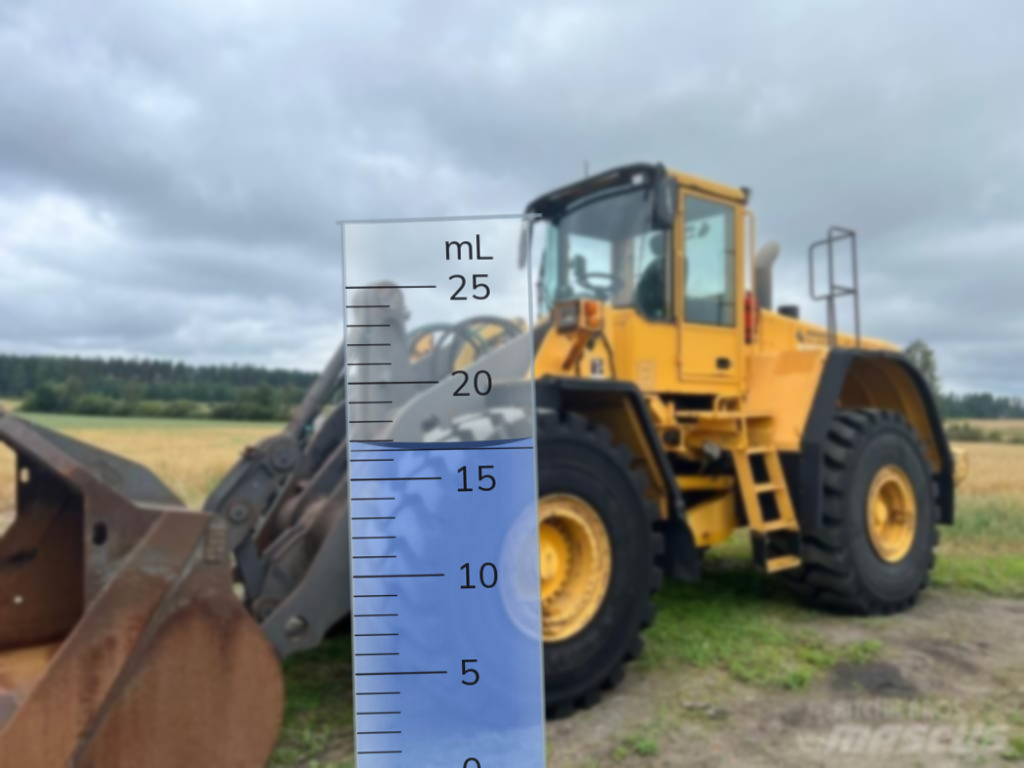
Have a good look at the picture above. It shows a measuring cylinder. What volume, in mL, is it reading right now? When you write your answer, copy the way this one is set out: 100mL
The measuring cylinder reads 16.5mL
